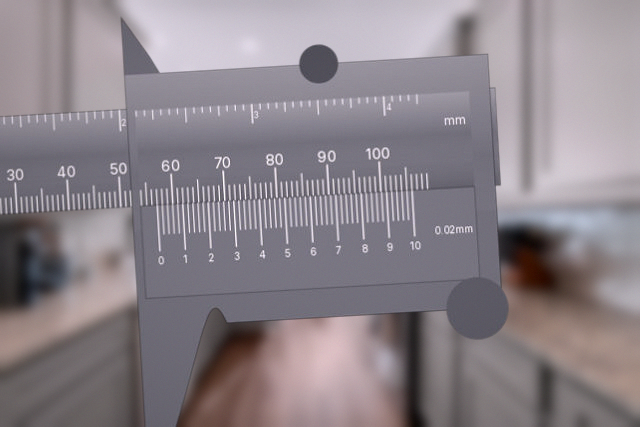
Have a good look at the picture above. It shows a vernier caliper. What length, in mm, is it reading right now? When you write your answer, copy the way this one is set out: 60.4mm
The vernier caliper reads 57.0mm
